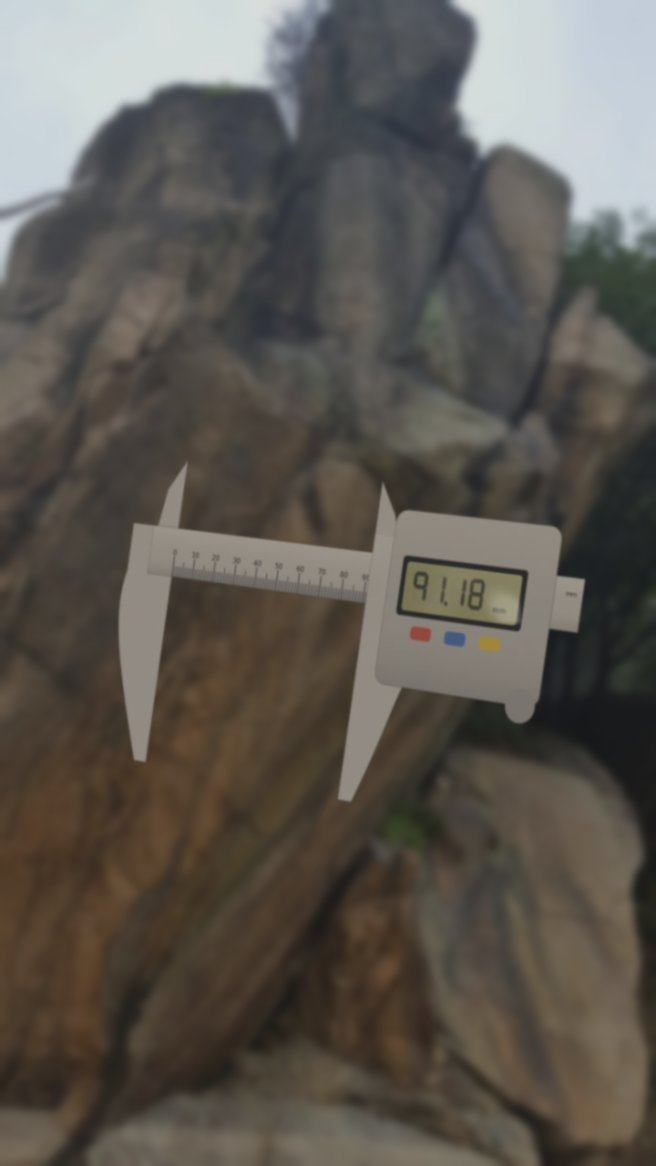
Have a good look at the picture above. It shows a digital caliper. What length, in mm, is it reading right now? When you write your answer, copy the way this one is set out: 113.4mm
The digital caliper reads 91.18mm
